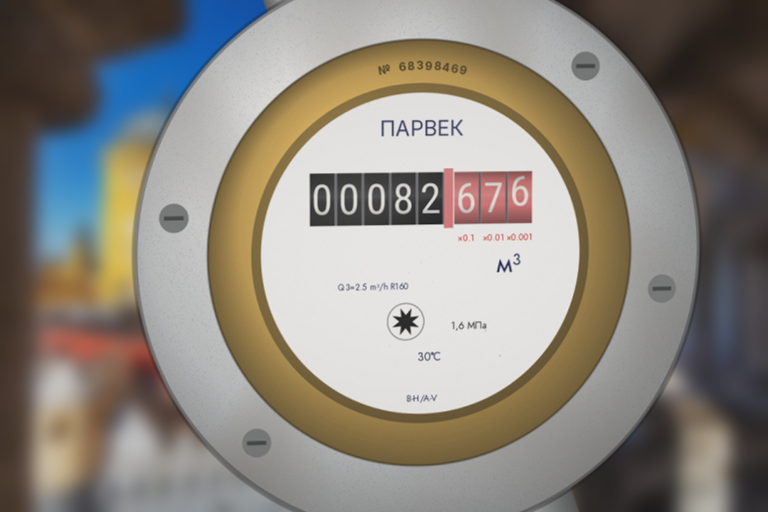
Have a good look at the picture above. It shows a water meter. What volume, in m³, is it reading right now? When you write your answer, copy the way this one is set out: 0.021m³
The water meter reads 82.676m³
